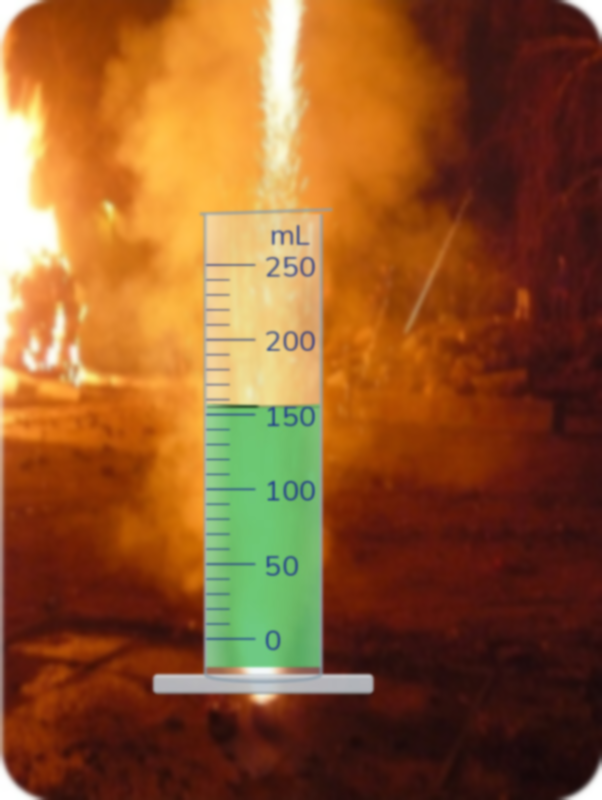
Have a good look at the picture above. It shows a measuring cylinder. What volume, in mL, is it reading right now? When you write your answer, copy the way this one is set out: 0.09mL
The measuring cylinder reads 155mL
